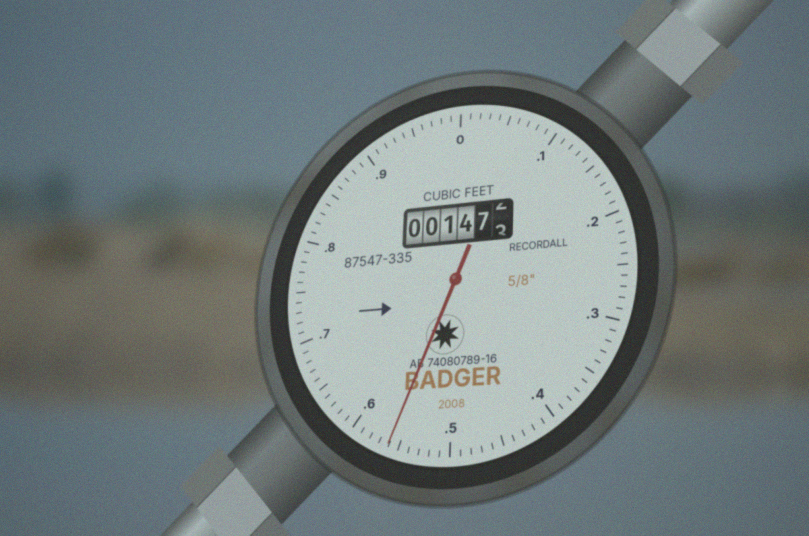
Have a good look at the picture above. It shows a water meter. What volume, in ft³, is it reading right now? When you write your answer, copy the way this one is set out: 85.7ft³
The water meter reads 1472.56ft³
